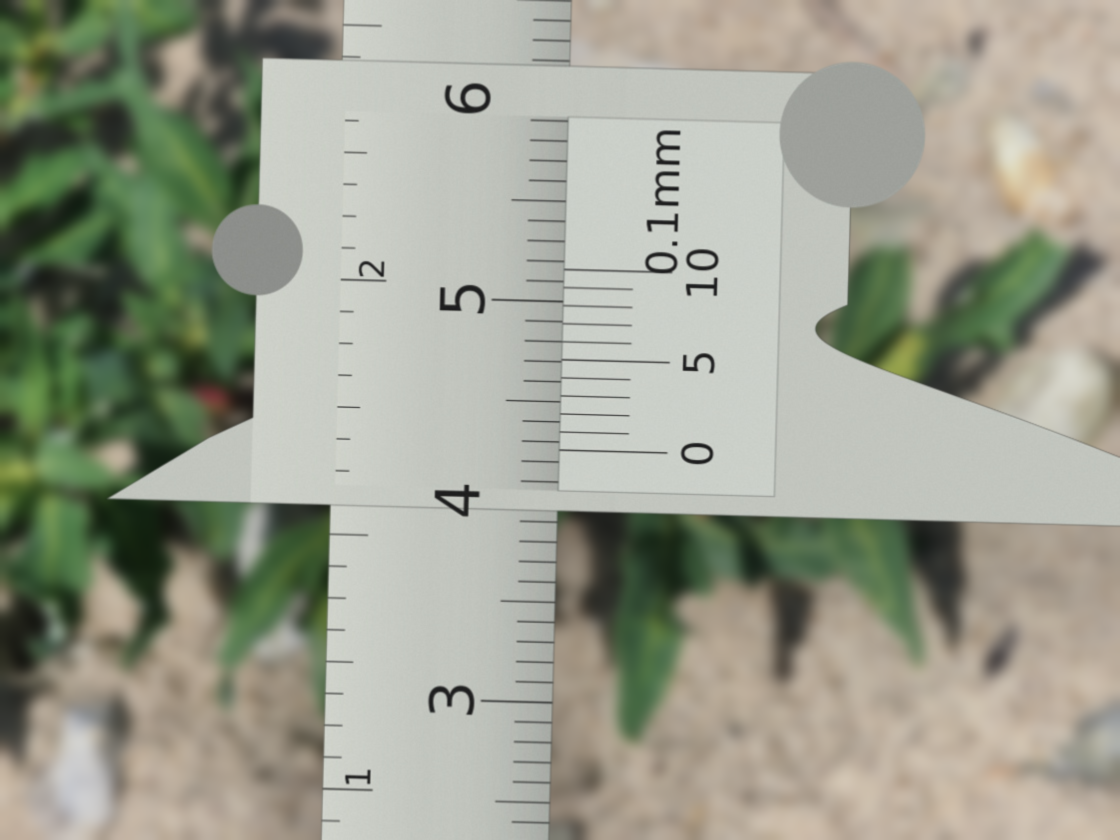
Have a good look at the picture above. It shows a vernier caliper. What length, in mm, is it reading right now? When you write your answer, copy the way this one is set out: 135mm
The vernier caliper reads 42.6mm
